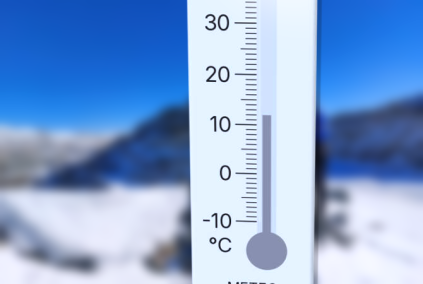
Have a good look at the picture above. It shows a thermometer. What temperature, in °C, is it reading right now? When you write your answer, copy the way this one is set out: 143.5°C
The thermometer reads 12°C
